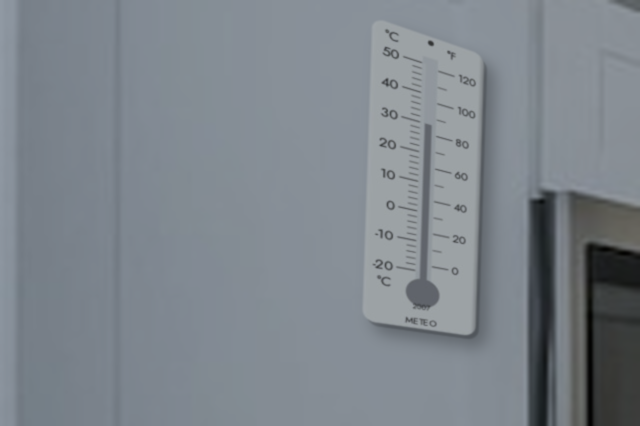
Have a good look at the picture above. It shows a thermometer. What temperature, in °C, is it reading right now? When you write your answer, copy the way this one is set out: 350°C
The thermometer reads 30°C
